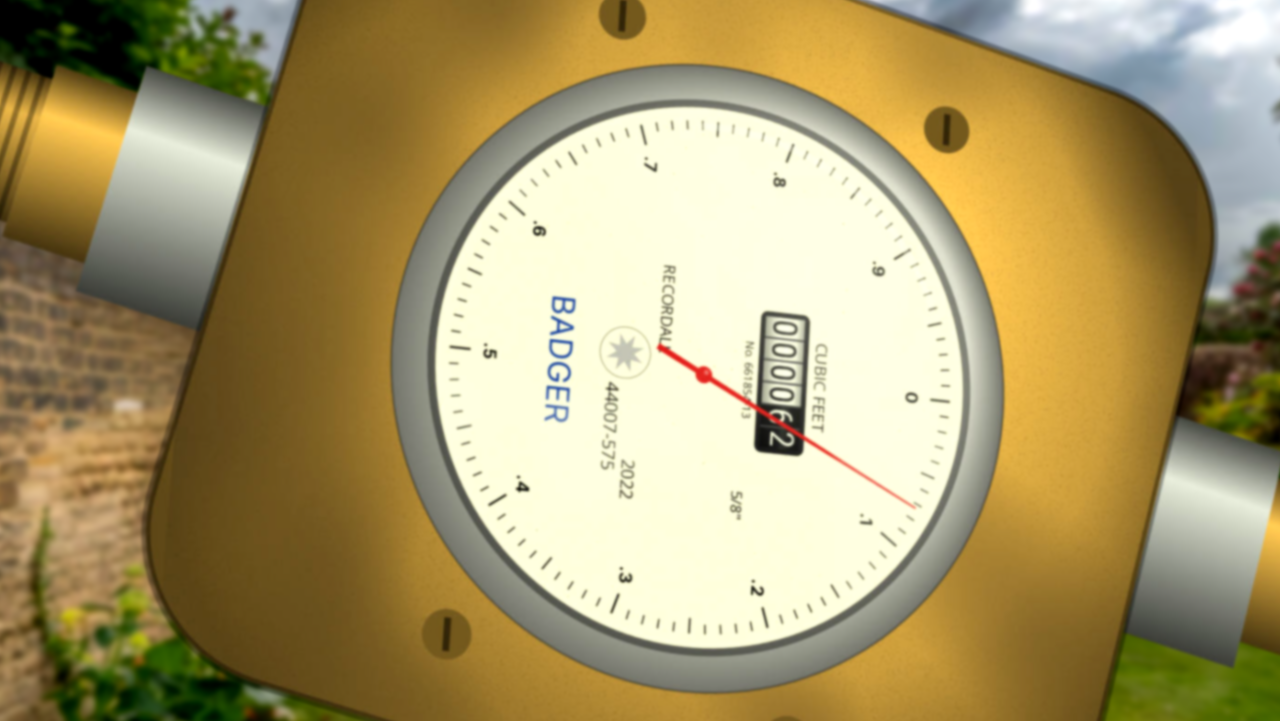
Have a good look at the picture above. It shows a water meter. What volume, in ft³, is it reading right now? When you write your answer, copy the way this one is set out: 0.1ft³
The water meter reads 62.07ft³
